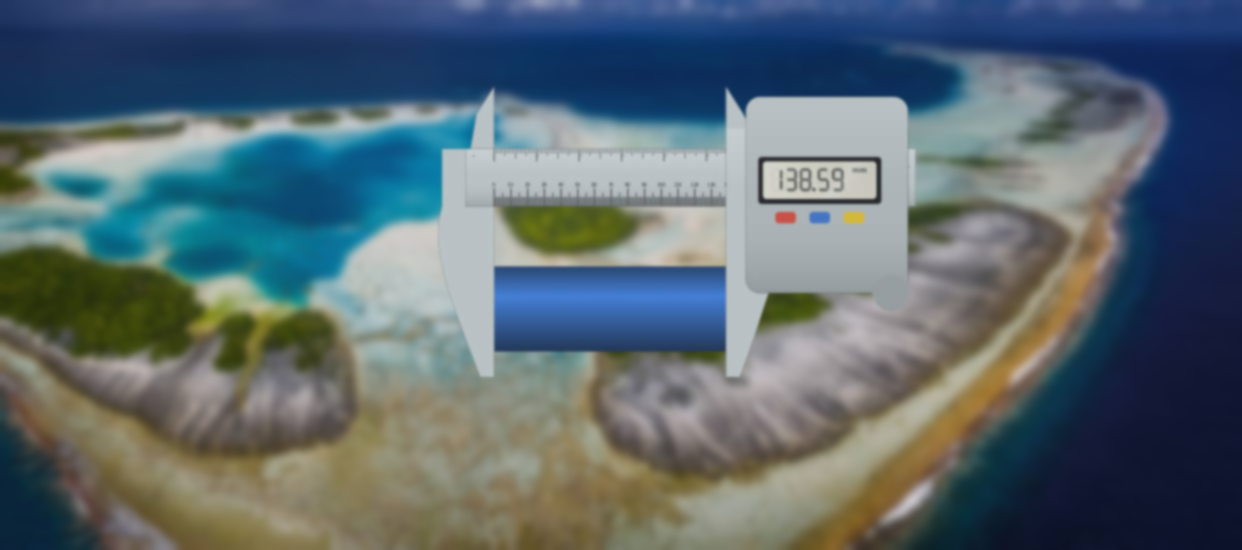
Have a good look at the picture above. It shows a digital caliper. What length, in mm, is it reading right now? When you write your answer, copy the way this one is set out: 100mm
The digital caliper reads 138.59mm
